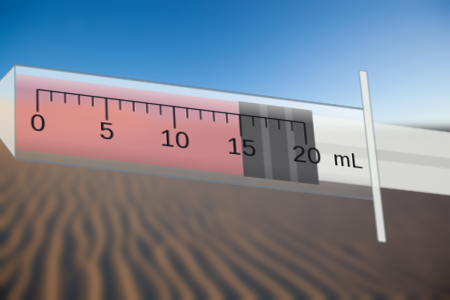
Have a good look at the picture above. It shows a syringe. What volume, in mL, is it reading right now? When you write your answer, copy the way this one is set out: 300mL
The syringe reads 15mL
